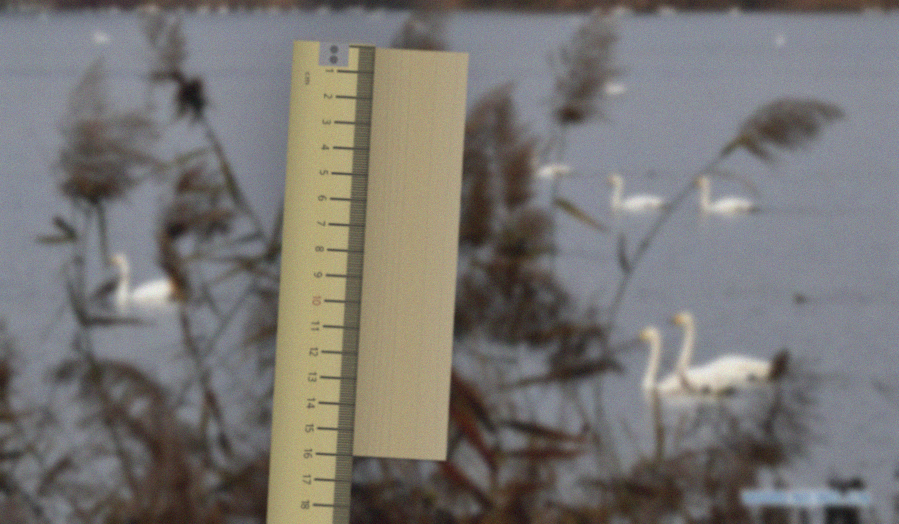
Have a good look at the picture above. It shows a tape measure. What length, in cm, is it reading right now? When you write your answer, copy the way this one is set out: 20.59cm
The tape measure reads 16cm
